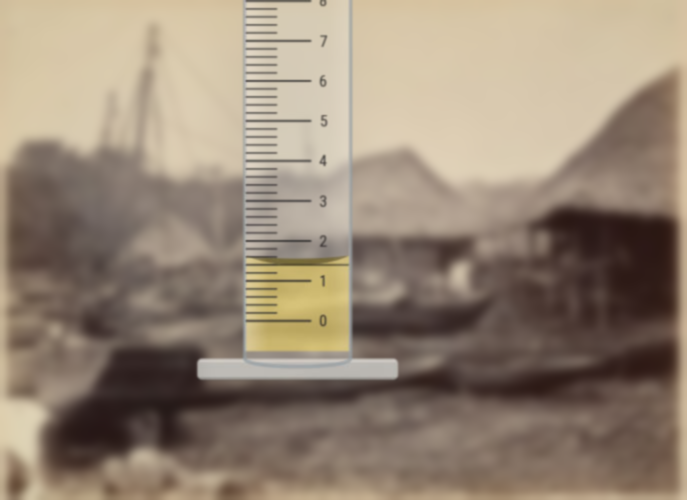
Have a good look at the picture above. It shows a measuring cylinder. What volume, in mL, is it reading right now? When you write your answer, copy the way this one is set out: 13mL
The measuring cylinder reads 1.4mL
